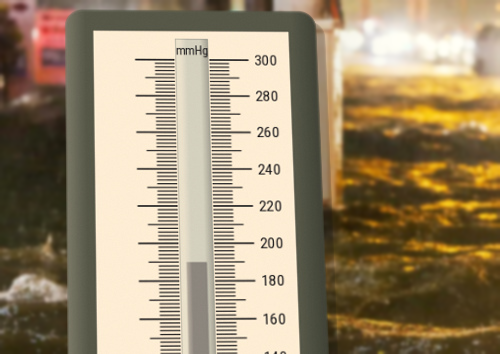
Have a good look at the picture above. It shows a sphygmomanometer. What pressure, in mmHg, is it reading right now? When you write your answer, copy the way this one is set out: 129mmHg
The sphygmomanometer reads 190mmHg
